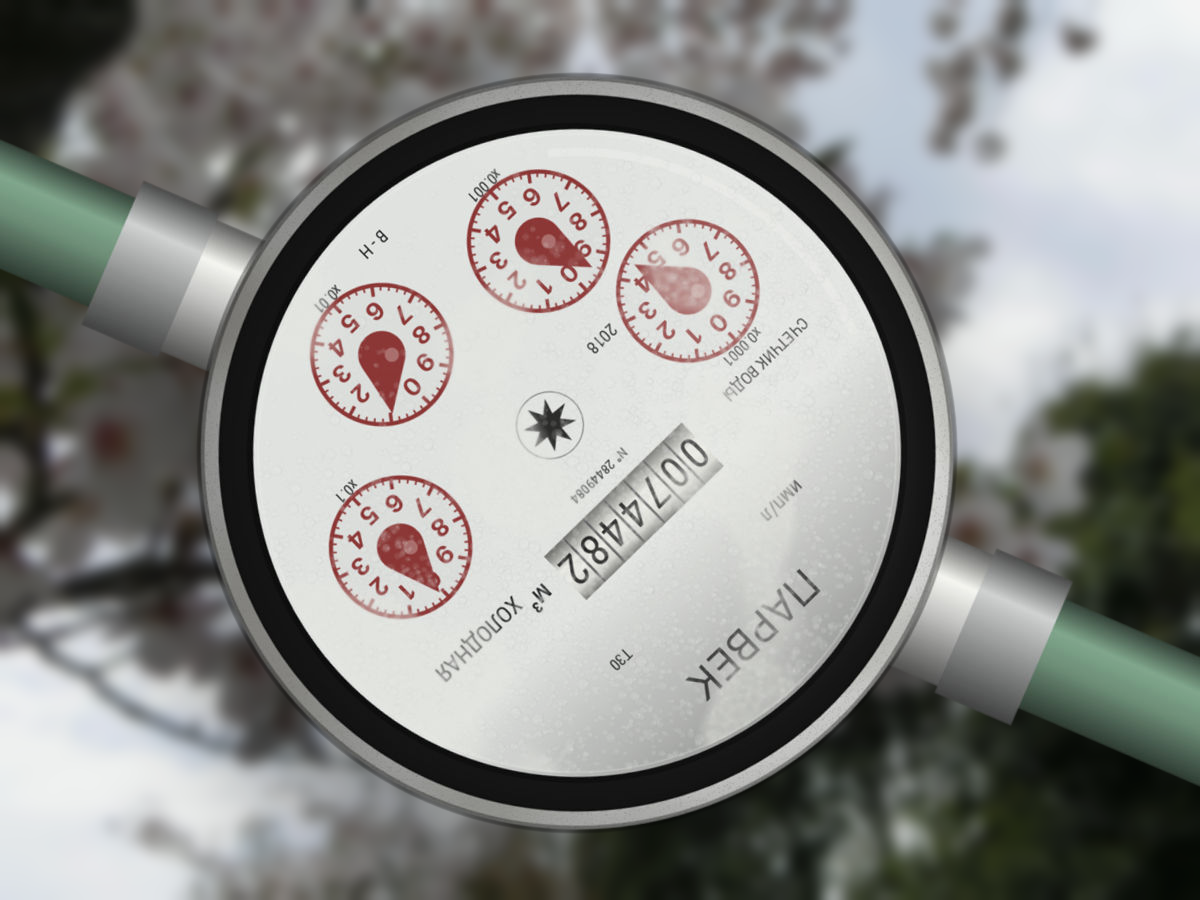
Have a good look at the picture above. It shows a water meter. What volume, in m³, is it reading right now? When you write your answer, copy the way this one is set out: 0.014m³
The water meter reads 74482.0094m³
